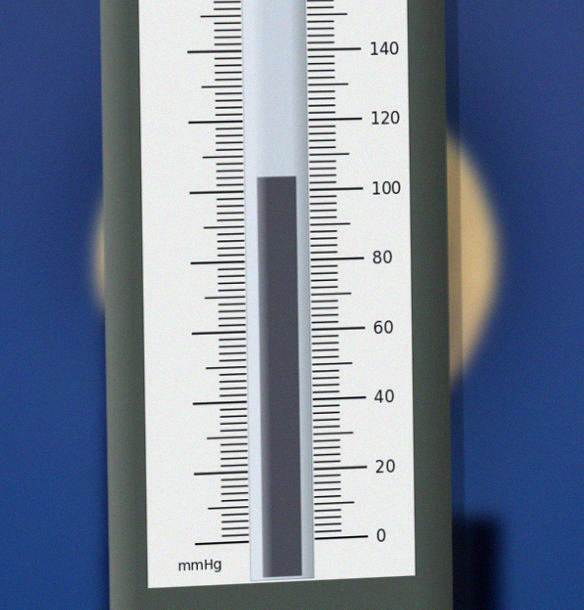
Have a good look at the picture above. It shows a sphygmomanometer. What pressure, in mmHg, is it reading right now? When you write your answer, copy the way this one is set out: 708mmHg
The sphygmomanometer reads 104mmHg
